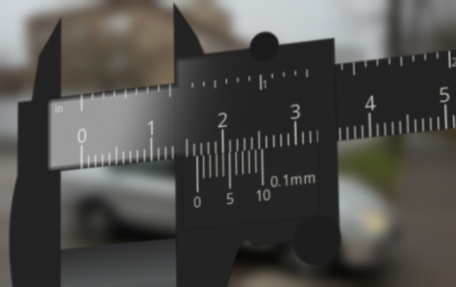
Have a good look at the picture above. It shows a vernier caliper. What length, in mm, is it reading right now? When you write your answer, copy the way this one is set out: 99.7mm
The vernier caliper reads 16.4mm
